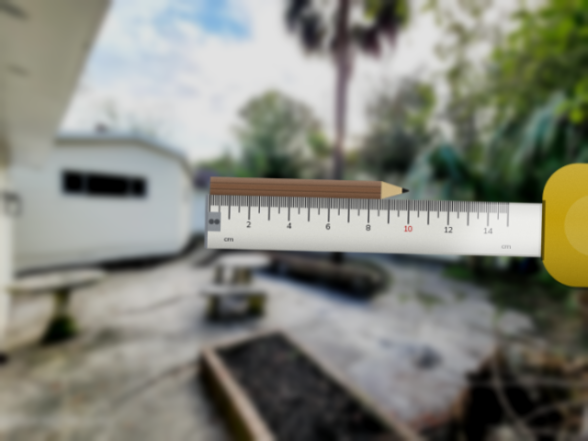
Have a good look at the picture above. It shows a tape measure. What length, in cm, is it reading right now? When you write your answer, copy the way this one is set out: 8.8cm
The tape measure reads 10cm
